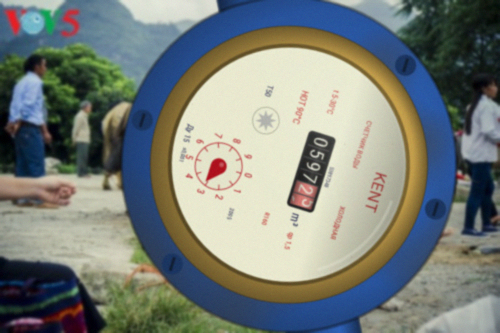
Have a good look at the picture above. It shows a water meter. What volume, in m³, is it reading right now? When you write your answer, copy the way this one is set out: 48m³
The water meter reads 597.253m³
